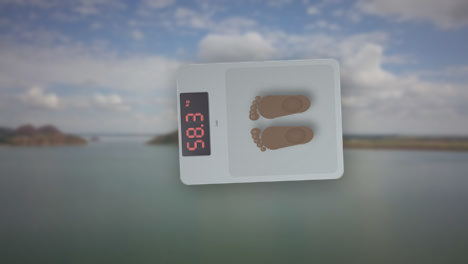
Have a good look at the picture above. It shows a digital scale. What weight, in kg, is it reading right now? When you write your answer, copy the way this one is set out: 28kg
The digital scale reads 58.3kg
